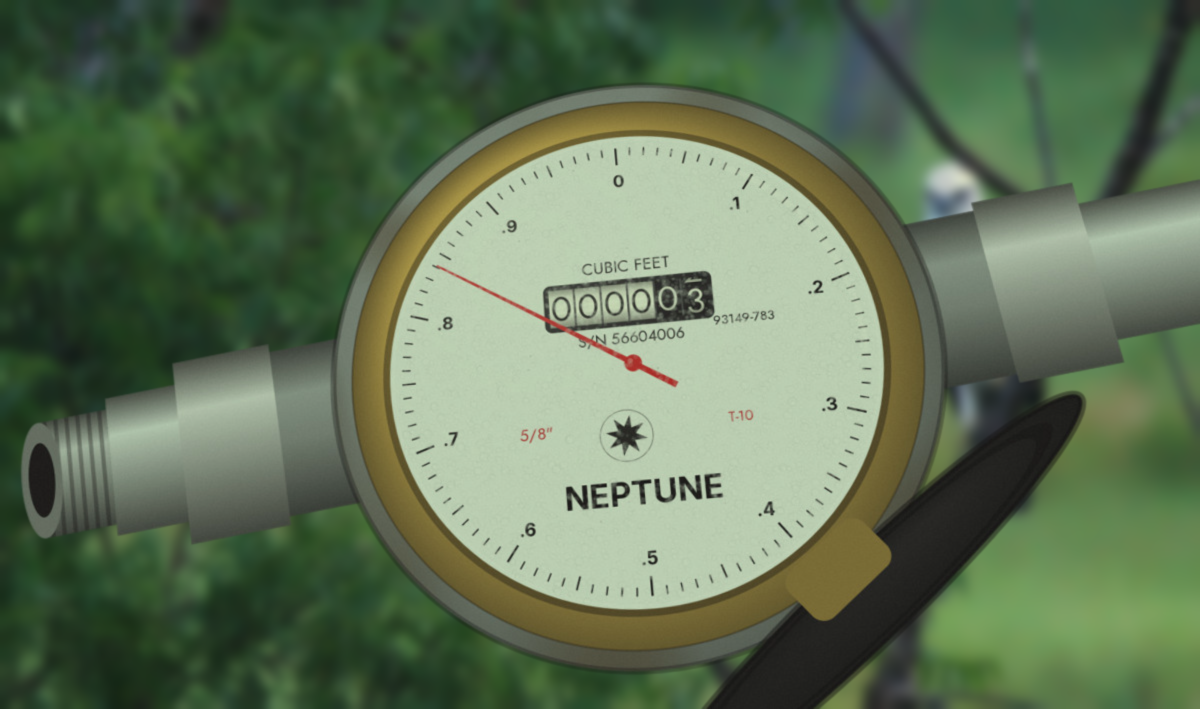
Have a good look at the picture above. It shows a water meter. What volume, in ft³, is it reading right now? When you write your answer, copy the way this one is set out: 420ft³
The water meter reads 2.84ft³
